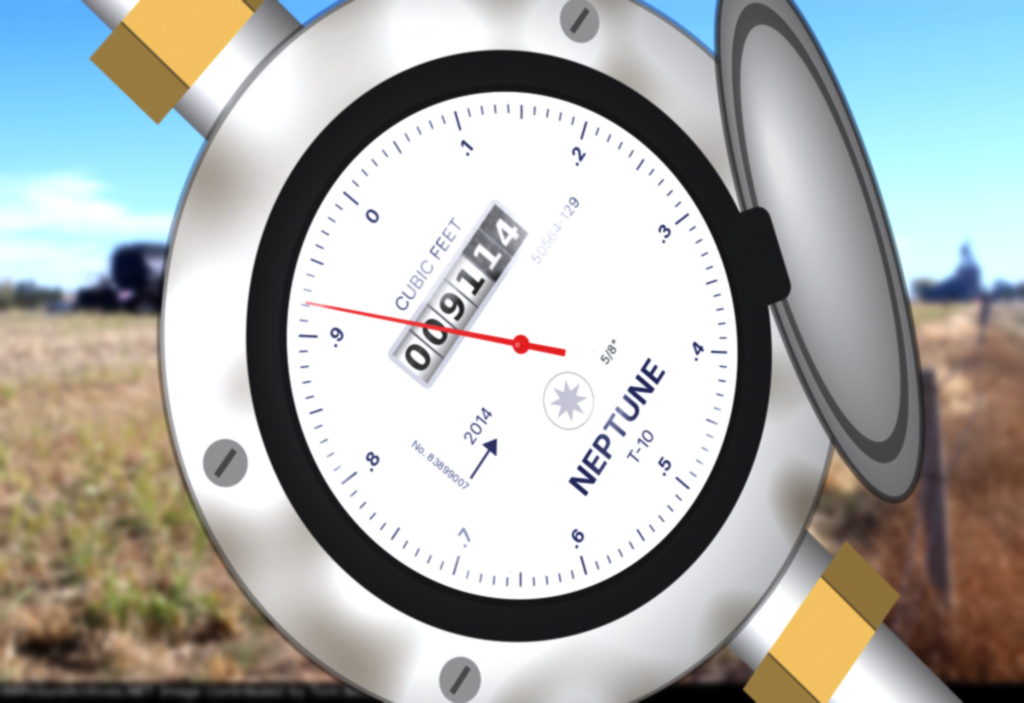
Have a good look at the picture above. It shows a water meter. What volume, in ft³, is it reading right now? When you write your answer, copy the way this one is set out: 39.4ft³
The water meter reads 9113.92ft³
